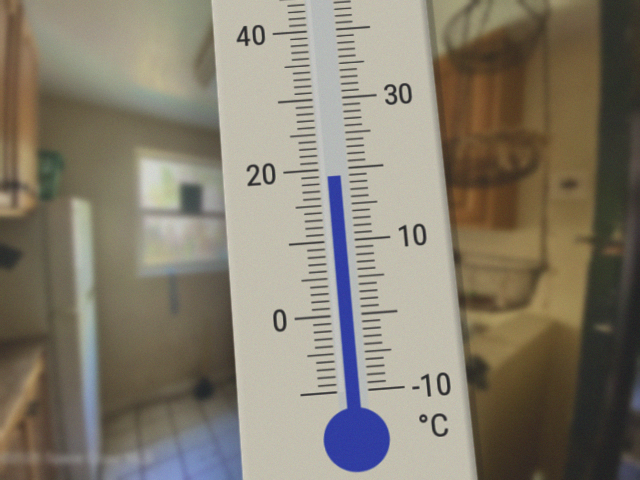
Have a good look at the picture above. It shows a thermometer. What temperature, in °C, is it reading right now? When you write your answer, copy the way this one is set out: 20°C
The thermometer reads 19°C
